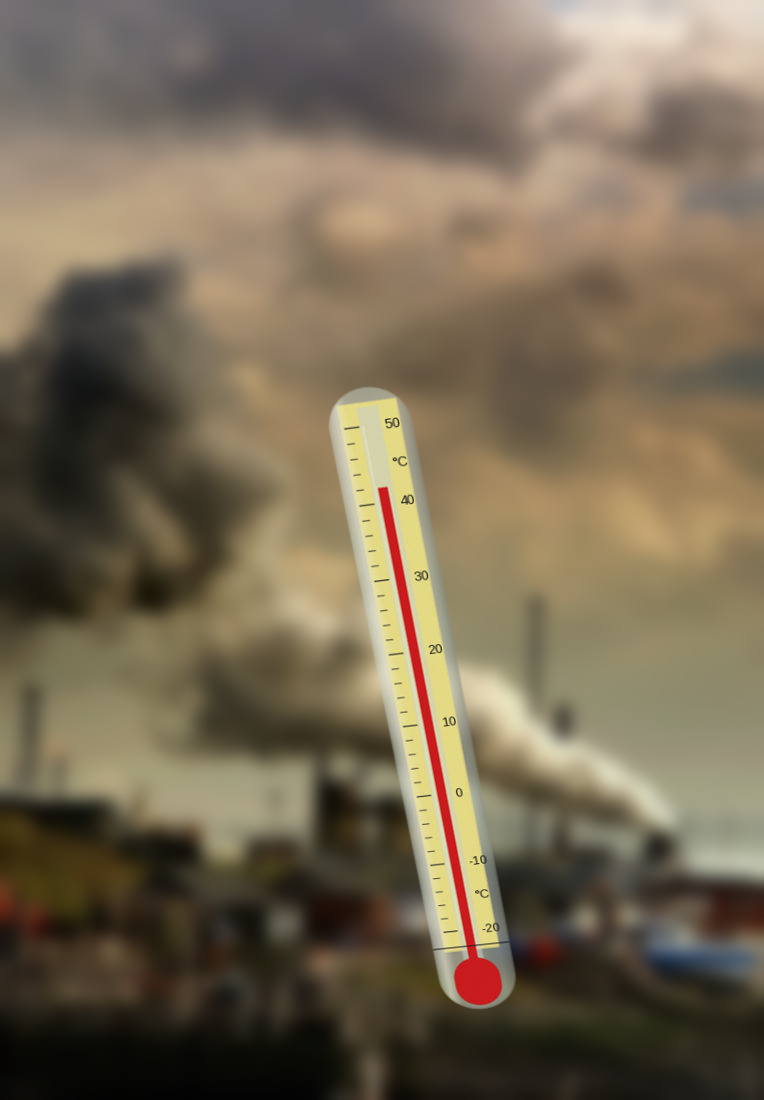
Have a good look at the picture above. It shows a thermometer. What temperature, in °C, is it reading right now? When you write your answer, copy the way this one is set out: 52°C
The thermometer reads 42°C
